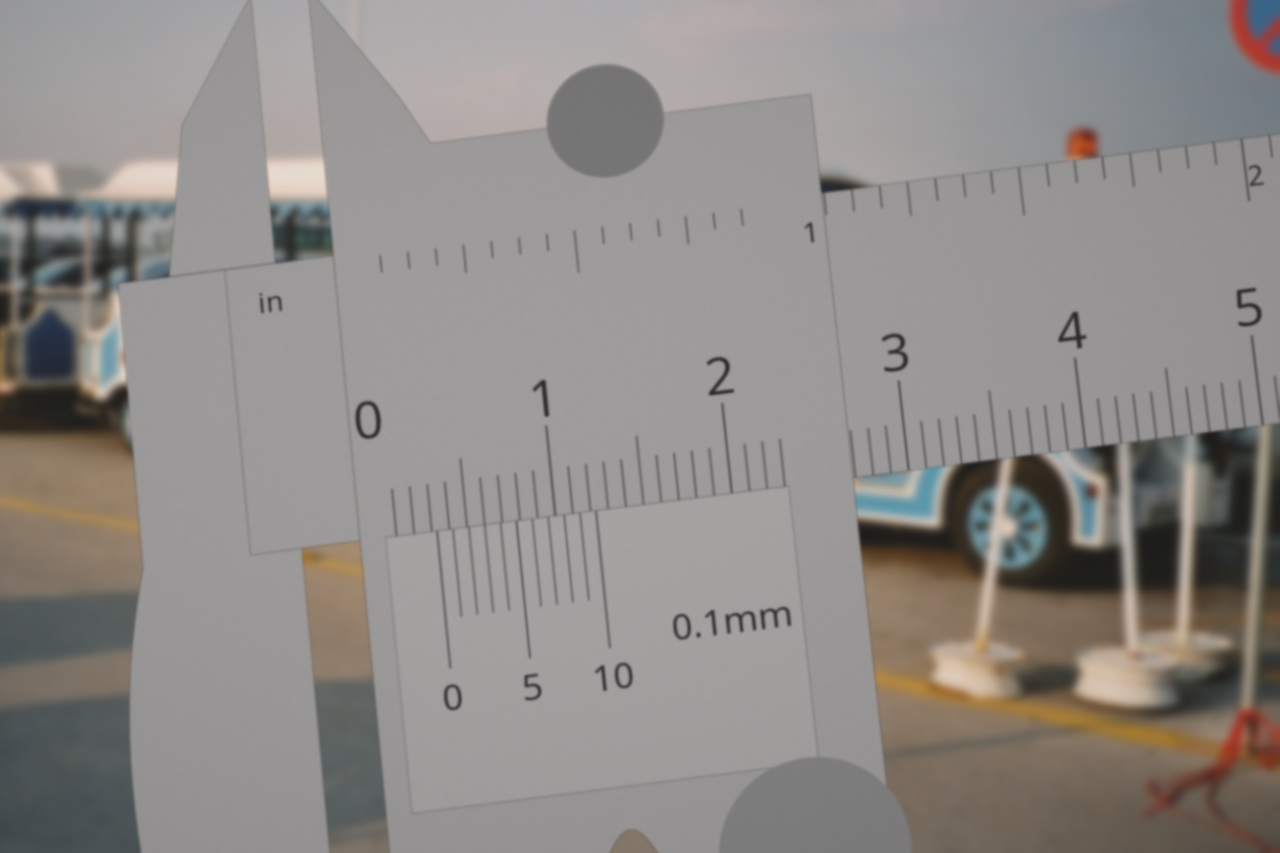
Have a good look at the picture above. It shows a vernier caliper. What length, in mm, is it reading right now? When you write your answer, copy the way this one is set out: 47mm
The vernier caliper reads 3.3mm
